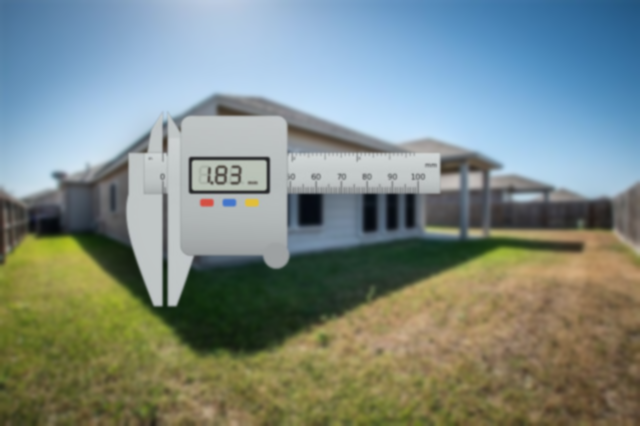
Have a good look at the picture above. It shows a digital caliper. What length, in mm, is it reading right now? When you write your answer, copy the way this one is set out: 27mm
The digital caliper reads 1.83mm
